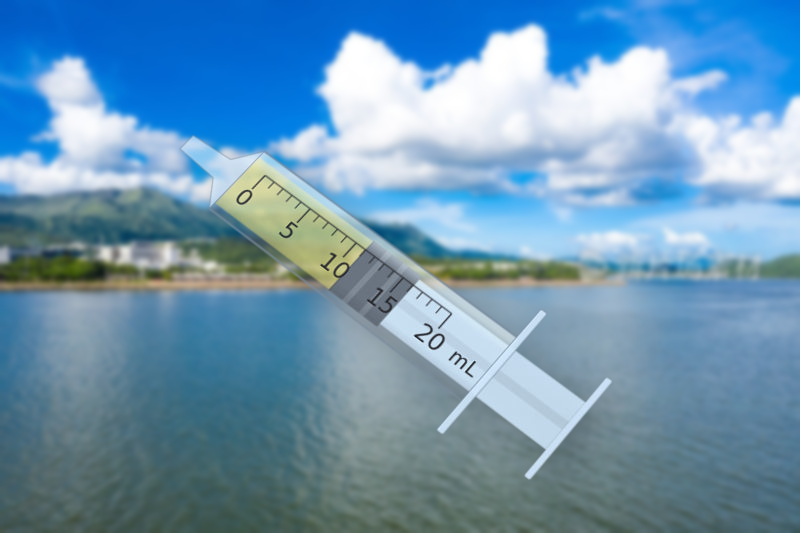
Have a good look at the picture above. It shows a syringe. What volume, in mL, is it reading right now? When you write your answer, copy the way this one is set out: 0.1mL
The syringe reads 11mL
